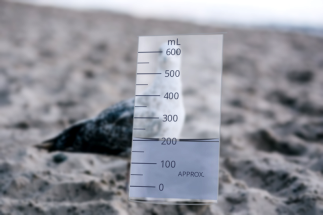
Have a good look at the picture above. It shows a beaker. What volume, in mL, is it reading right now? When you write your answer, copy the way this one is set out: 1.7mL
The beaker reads 200mL
